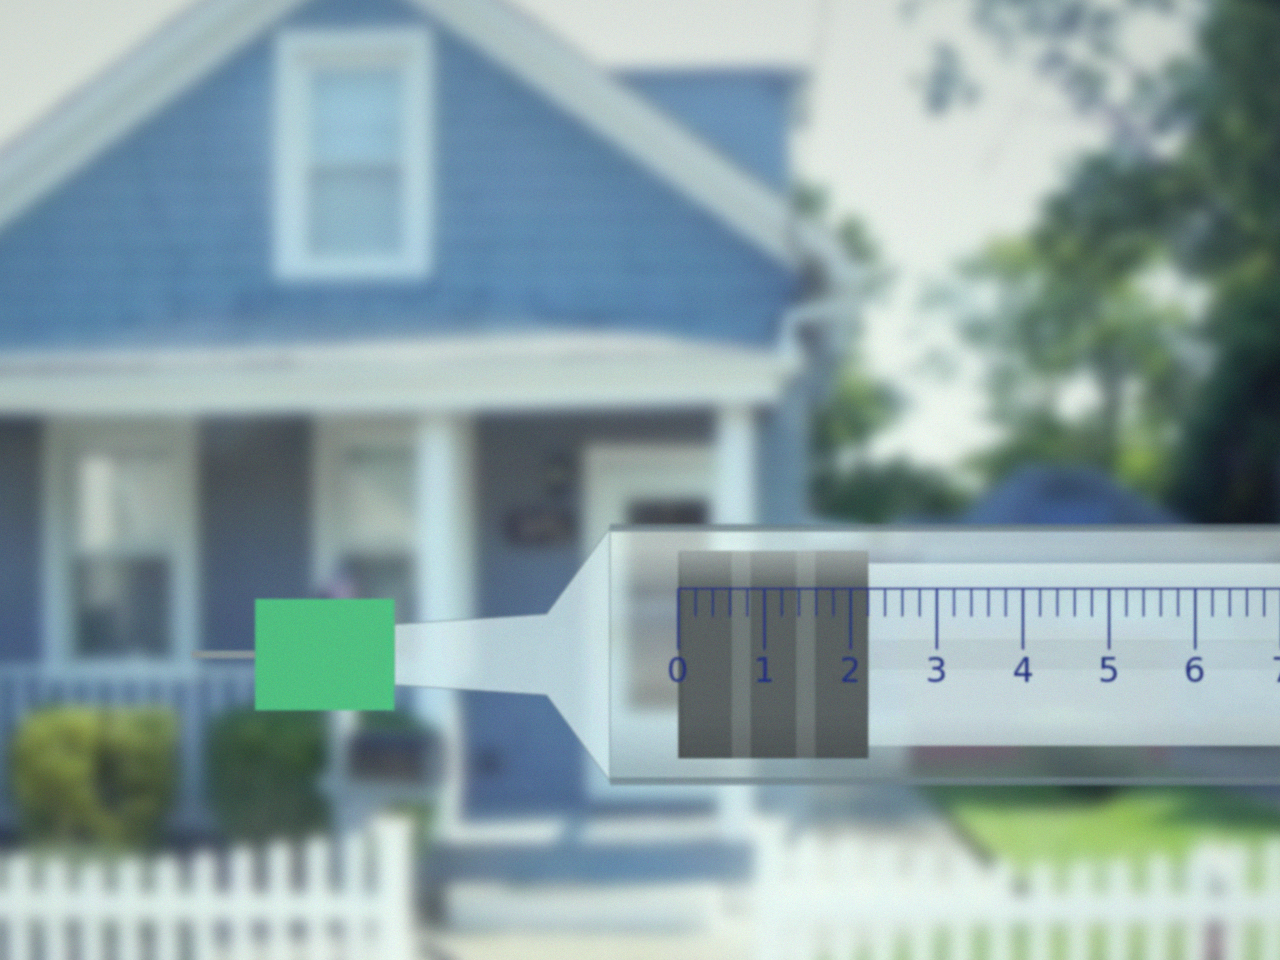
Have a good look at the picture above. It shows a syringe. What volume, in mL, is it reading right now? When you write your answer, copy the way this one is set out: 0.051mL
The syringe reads 0mL
